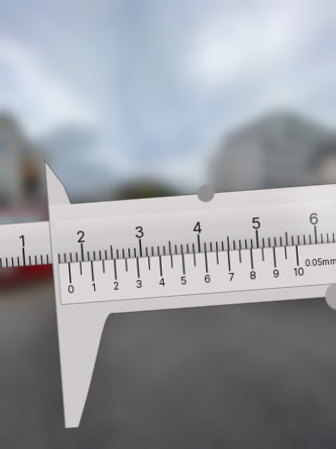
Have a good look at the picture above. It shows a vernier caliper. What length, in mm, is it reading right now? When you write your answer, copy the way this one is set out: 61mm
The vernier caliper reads 17.6mm
